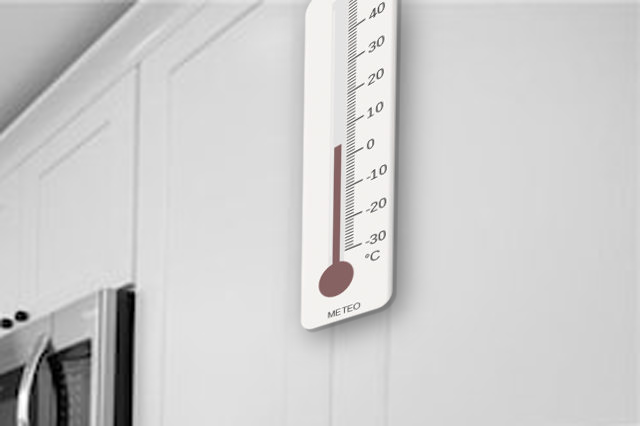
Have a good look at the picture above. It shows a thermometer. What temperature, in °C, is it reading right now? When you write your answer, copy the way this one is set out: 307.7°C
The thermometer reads 5°C
